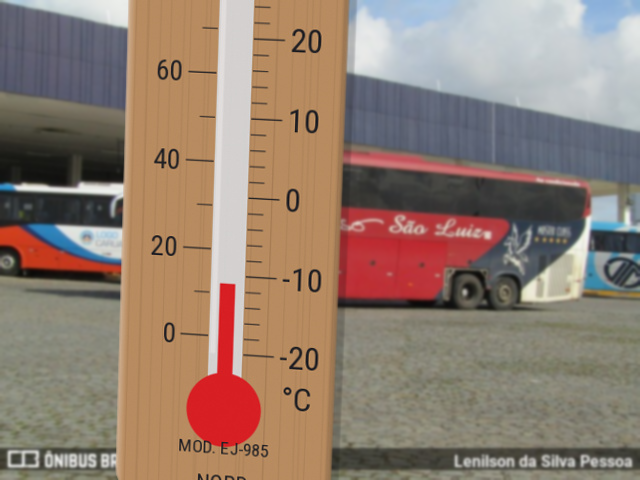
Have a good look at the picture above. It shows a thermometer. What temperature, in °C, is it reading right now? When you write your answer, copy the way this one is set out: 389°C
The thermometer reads -11°C
